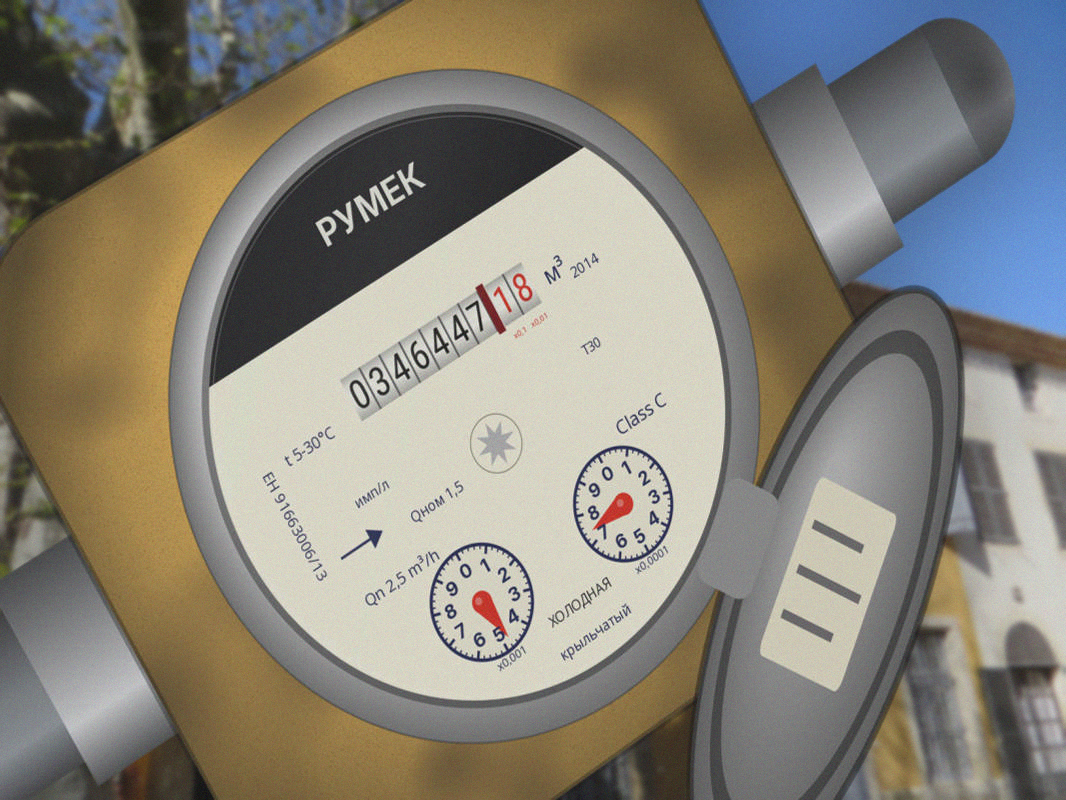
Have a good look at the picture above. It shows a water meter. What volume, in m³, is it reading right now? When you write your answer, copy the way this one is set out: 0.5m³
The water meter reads 346447.1847m³
